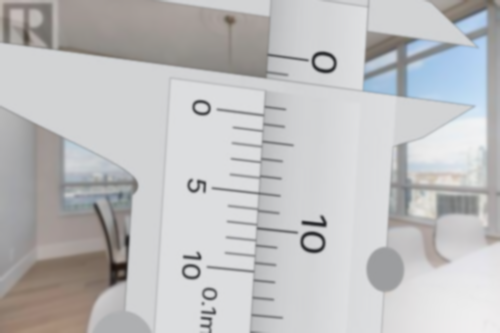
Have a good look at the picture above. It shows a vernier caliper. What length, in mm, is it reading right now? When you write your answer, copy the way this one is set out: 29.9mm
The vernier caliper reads 3.5mm
